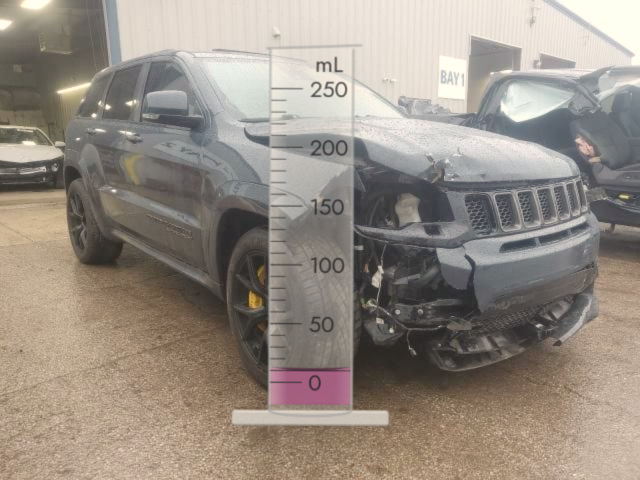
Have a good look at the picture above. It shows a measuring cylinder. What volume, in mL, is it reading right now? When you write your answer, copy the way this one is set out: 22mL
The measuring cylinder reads 10mL
